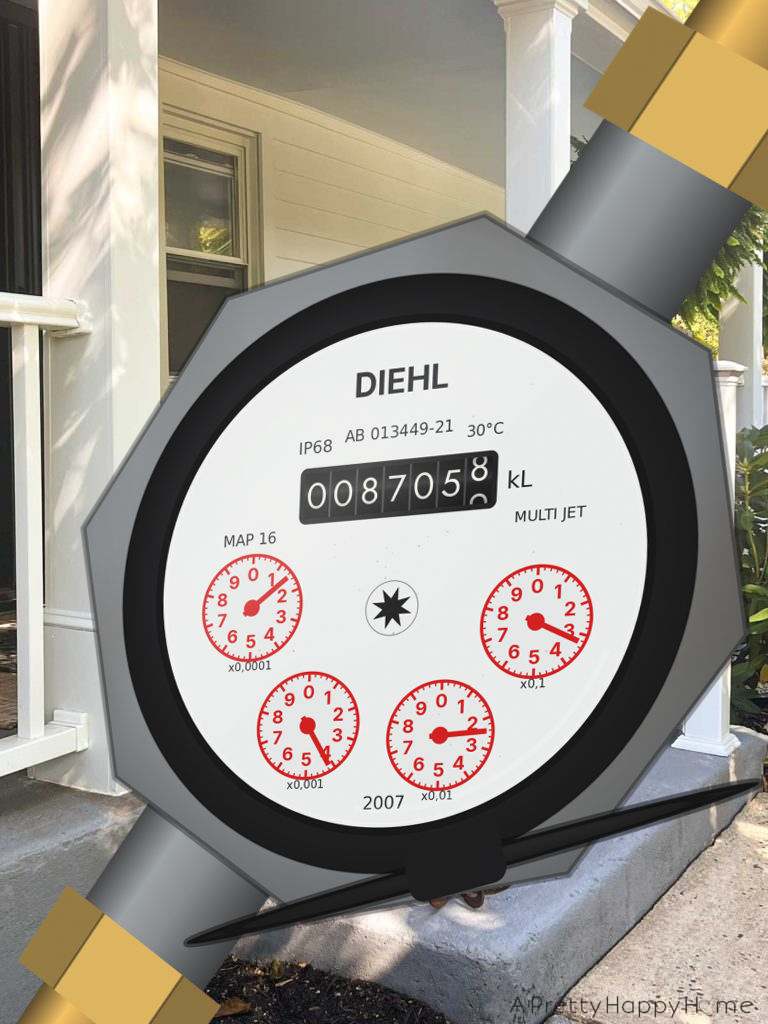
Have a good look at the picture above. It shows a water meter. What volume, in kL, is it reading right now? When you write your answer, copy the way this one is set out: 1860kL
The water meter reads 87058.3241kL
